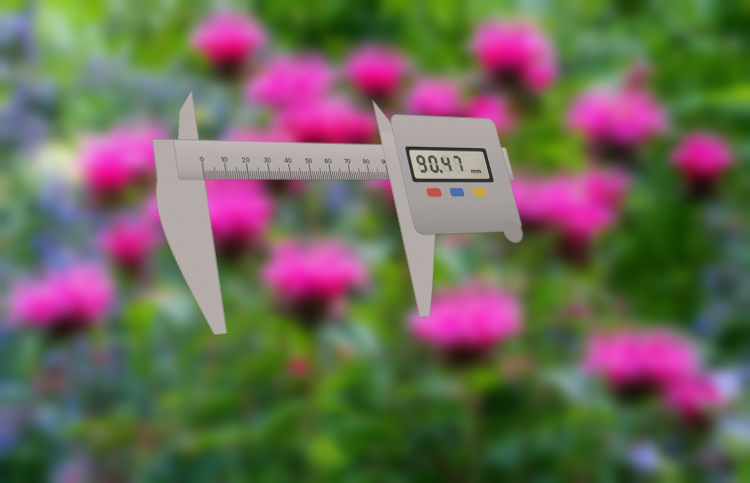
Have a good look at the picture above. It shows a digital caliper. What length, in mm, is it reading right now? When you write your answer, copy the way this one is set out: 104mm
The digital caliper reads 90.47mm
